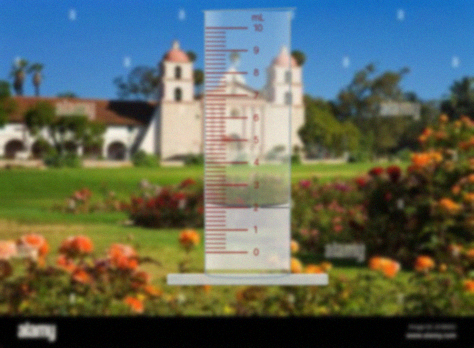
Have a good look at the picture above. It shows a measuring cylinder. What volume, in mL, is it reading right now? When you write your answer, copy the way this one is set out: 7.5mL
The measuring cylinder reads 2mL
